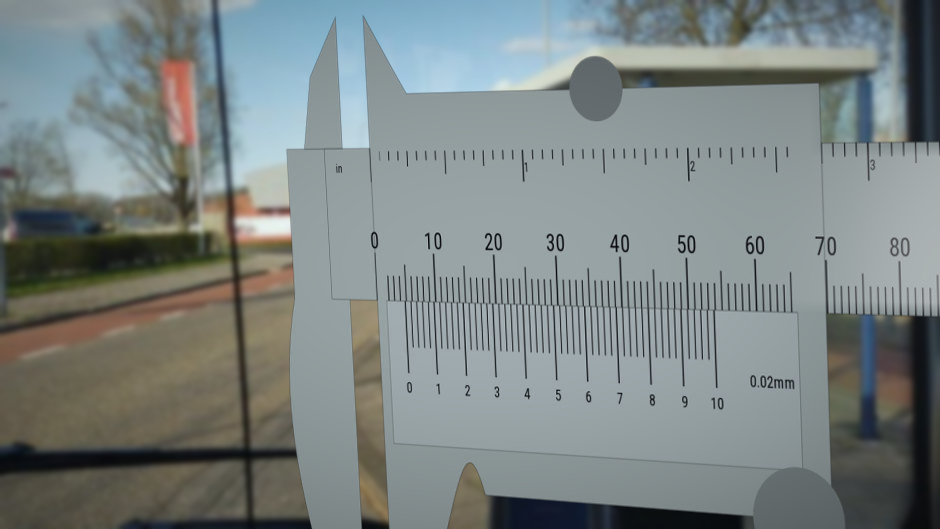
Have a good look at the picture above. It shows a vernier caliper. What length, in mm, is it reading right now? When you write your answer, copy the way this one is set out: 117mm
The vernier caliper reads 4.8mm
